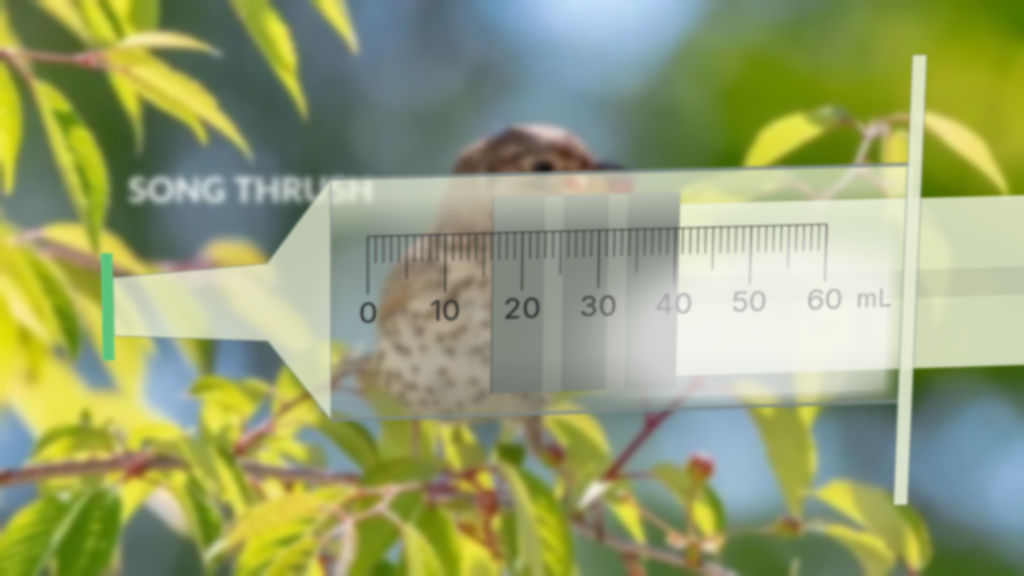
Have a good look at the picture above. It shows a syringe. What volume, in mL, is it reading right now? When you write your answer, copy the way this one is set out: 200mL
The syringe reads 16mL
